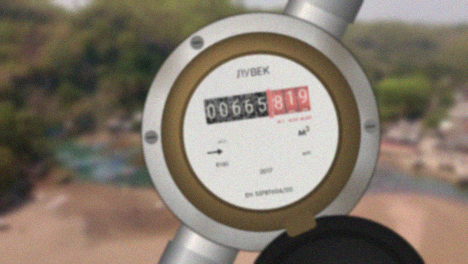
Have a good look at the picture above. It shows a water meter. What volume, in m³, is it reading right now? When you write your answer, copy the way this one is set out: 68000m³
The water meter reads 665.819m³
